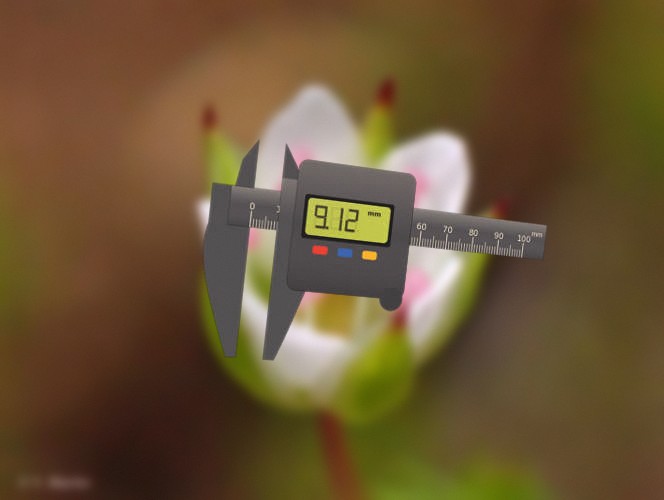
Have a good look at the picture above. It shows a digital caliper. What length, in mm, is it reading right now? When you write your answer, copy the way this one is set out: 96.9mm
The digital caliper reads 9.12mm
